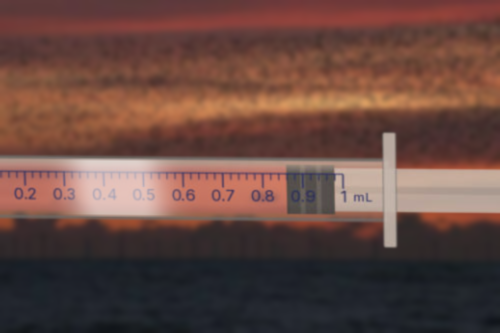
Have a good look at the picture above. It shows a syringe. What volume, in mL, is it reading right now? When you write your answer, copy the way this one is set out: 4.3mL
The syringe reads 0.86mL
